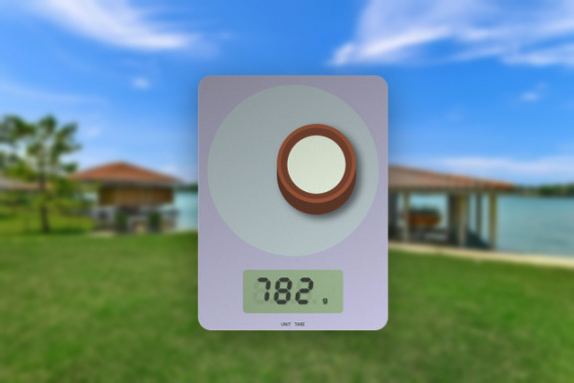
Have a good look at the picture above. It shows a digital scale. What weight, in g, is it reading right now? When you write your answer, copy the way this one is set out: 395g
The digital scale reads 782g
